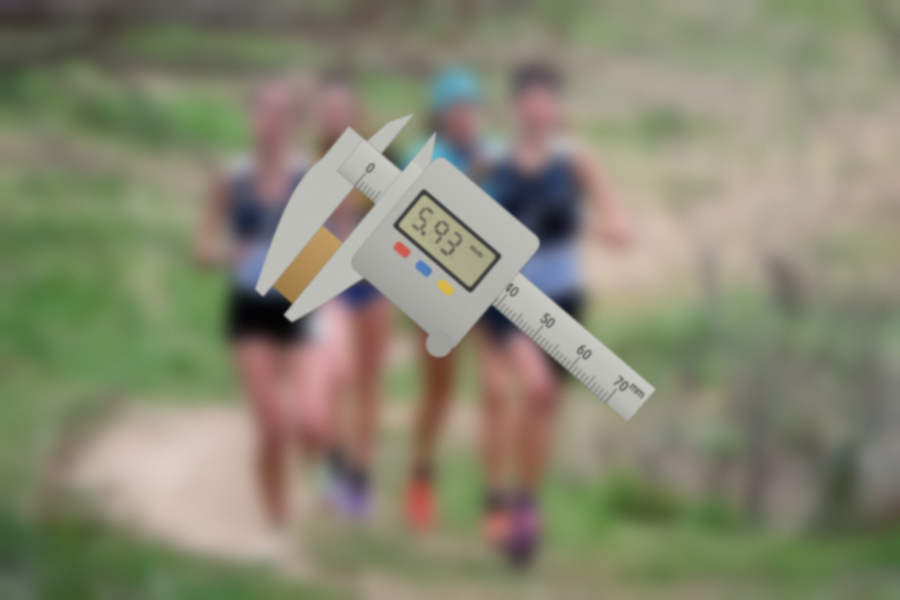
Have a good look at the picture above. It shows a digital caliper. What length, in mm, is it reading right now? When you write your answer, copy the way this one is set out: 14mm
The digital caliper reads 5.93mm
